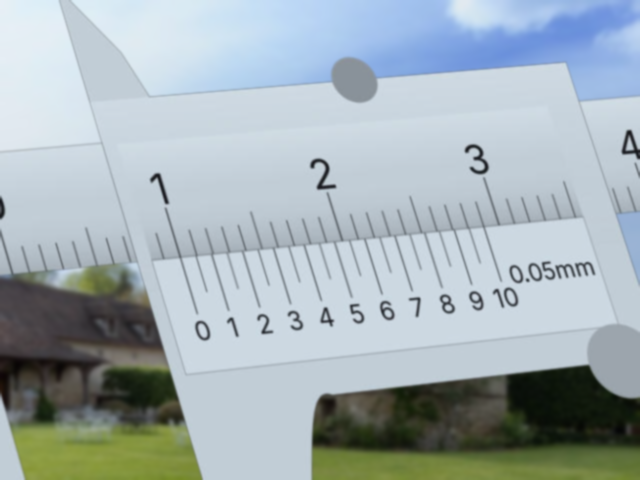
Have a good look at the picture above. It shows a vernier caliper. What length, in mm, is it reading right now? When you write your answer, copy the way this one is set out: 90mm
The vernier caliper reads 10.0mm
